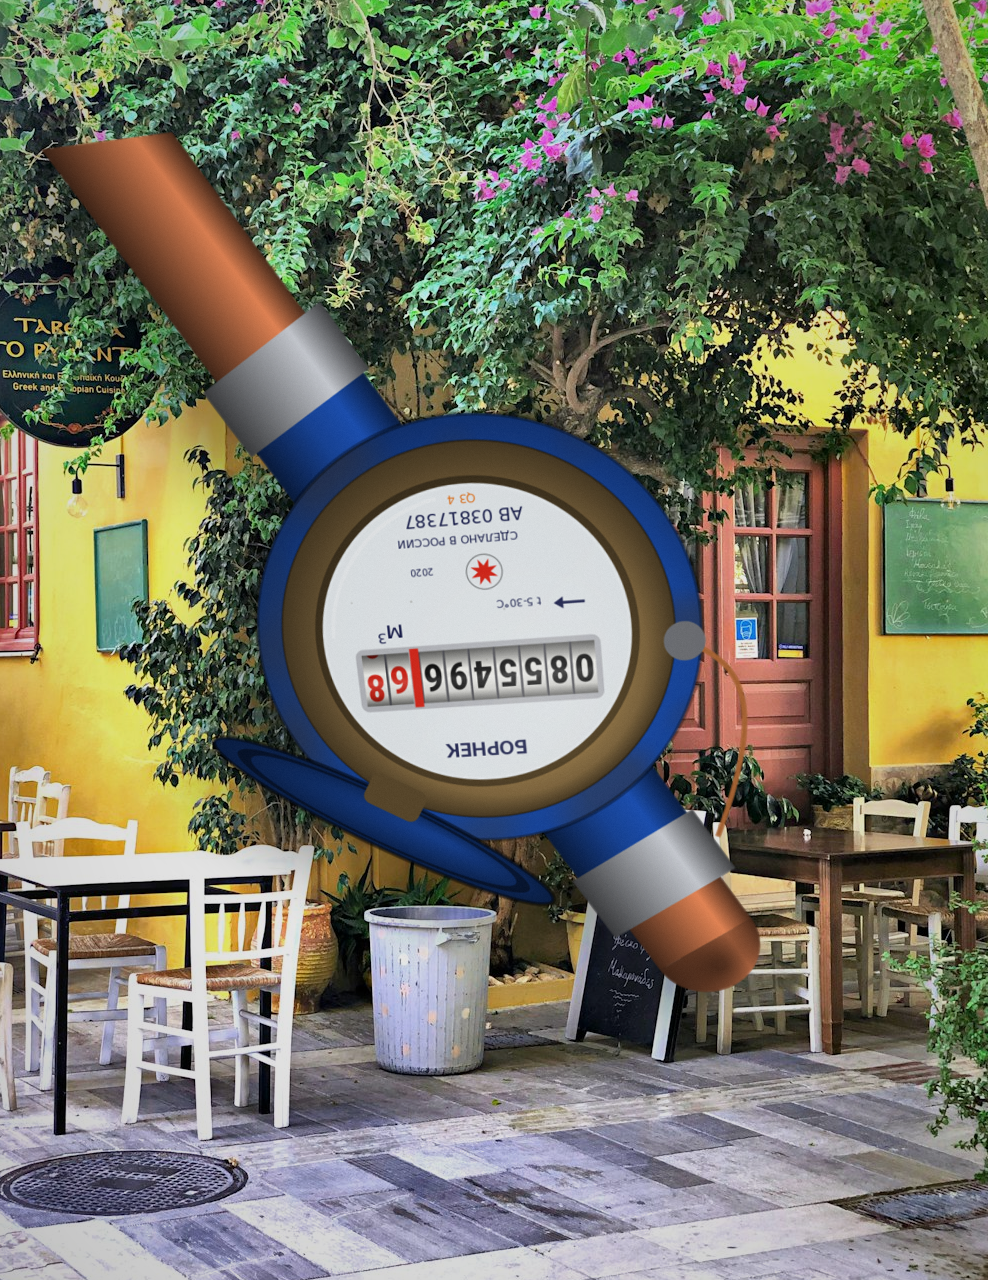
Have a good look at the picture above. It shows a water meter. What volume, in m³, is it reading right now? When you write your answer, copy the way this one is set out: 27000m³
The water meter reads 855496.68m³
